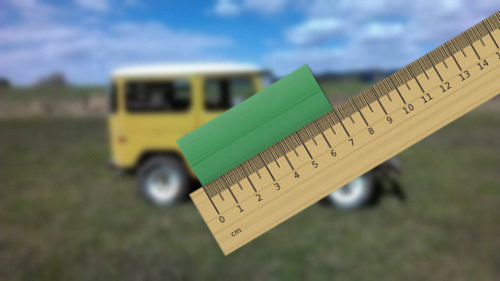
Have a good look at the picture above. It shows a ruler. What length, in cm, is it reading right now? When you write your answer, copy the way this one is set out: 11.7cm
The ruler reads 7cm
